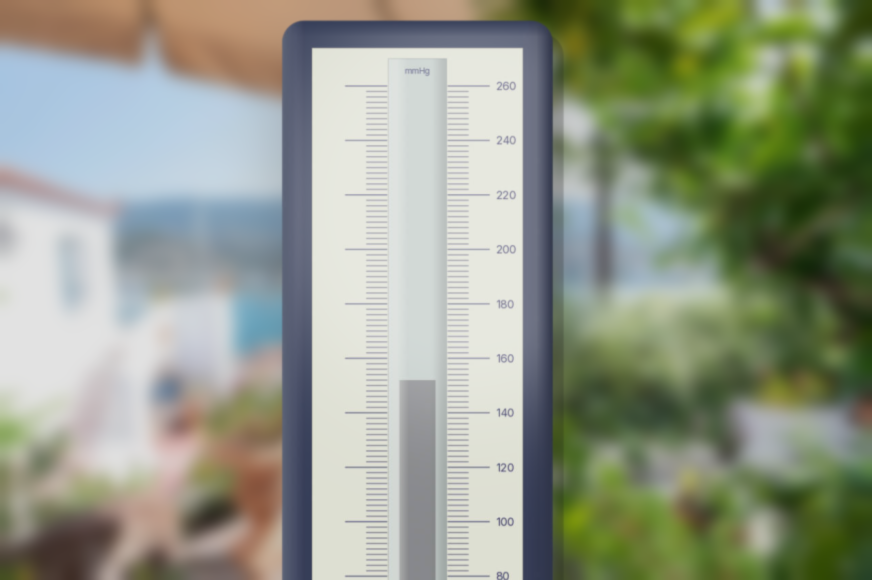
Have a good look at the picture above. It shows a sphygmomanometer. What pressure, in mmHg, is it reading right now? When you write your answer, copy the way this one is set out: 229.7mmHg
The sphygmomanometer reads 152mmHg
